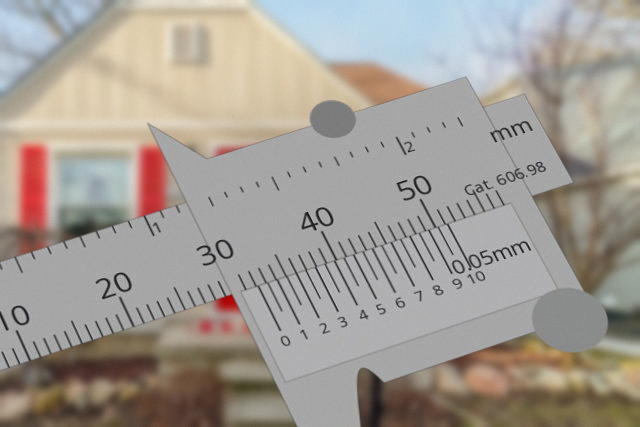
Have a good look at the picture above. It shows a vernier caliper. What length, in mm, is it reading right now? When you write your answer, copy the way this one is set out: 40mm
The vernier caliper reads 32.2mm
